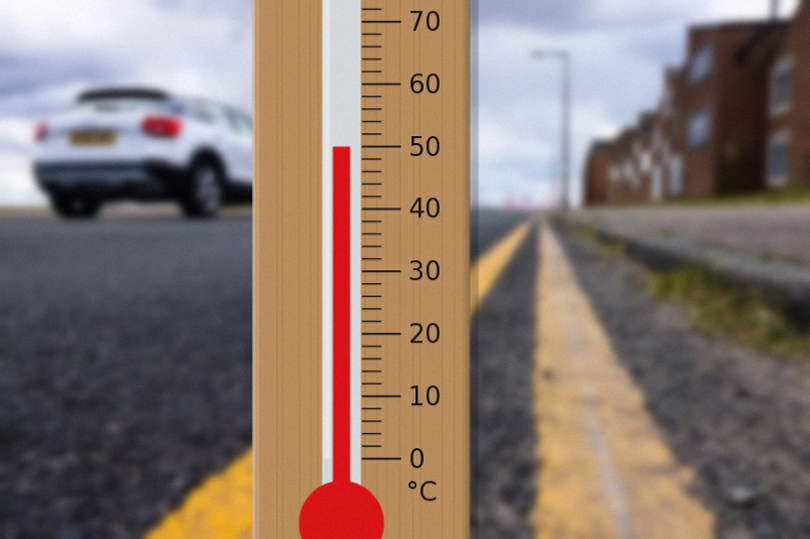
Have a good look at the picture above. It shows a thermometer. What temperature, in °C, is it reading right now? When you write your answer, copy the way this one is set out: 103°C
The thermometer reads 50°C
